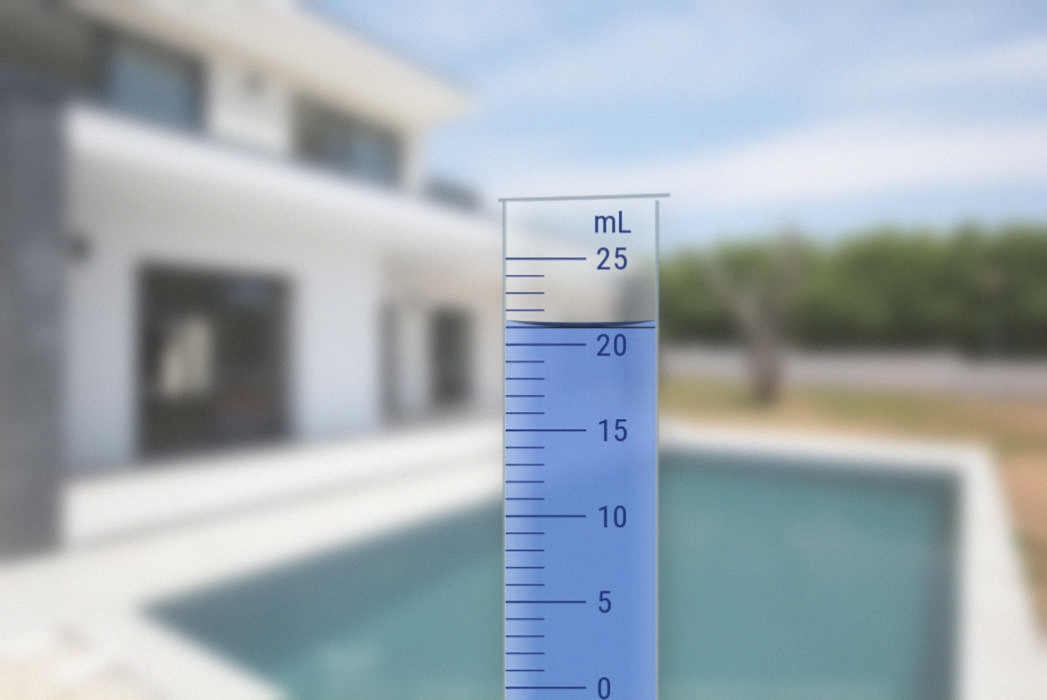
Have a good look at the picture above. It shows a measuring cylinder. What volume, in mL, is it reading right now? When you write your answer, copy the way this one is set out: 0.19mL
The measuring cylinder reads 21mL
